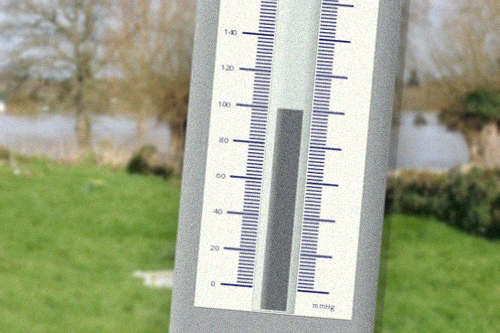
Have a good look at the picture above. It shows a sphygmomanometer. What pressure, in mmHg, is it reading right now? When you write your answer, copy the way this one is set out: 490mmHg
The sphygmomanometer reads 100mmHg
